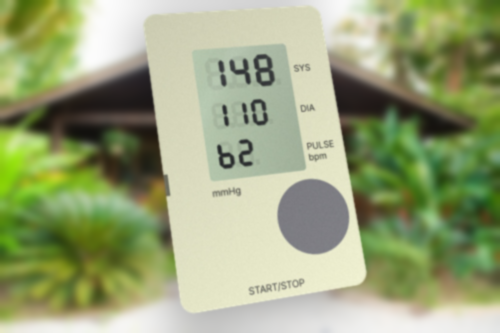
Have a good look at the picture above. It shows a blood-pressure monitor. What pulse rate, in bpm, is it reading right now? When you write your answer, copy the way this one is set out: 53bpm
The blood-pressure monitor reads 62bpm
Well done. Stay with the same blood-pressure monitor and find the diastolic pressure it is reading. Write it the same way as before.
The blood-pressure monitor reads 110mmHg
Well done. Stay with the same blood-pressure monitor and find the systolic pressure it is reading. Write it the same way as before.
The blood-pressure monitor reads 148mmHg
